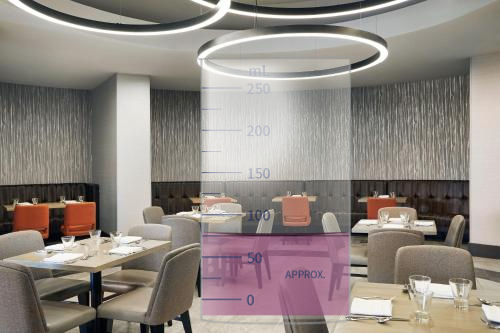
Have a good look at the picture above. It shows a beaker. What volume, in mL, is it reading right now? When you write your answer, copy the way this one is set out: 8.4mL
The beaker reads 75mL
